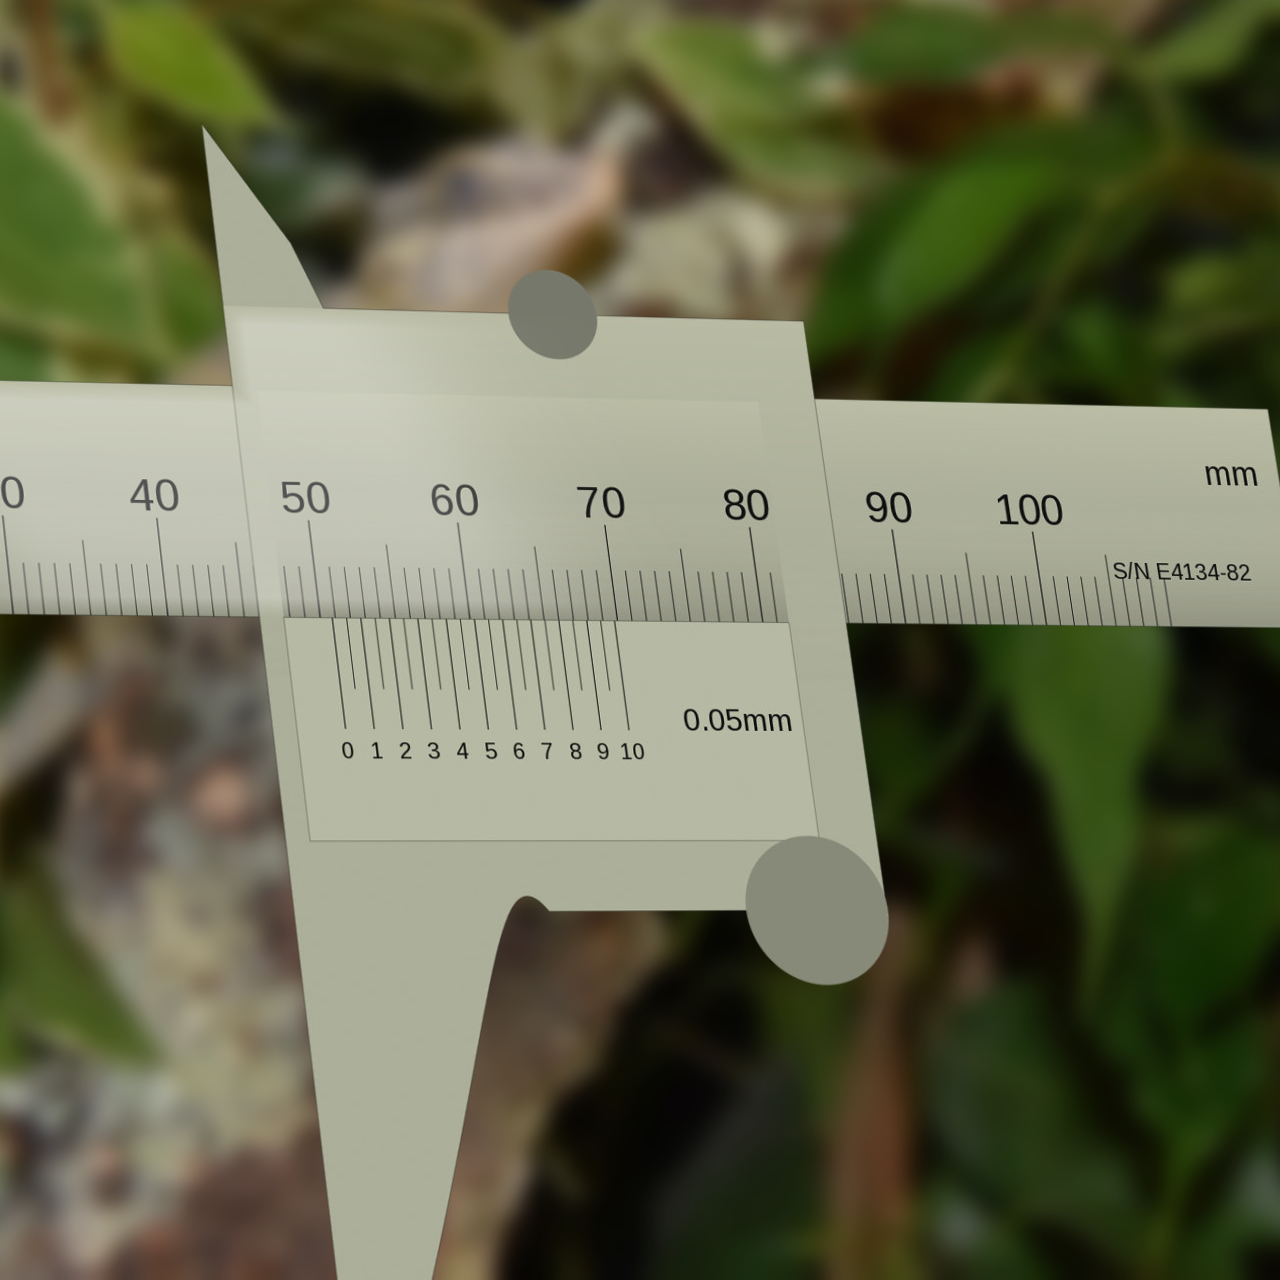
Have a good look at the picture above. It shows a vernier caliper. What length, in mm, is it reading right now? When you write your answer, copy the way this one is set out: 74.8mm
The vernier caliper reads 50.8mm
